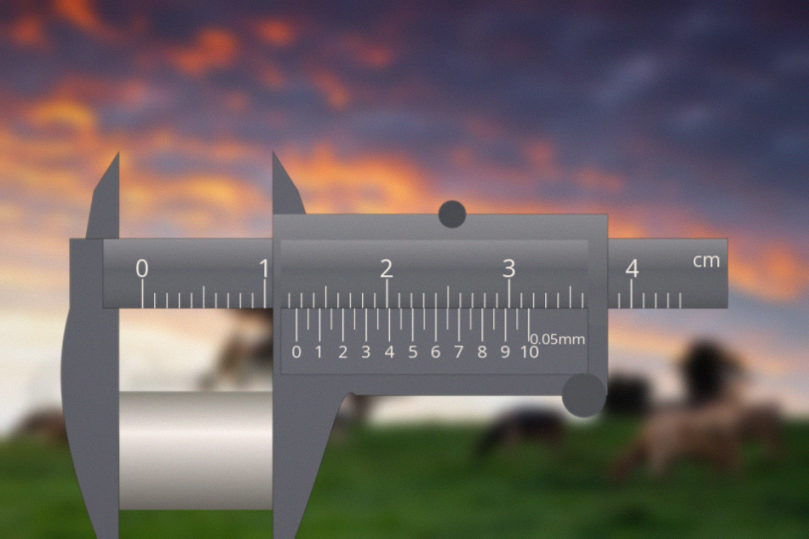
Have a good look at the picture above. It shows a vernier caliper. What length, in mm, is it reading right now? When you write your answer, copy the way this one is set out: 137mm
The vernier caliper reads 12.6mm
